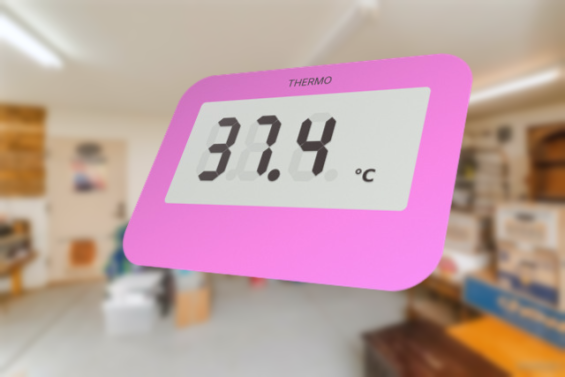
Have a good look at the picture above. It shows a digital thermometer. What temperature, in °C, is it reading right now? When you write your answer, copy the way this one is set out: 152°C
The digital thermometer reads 37.4°C
